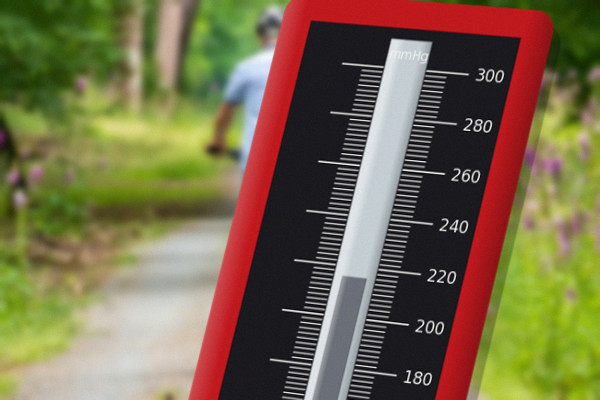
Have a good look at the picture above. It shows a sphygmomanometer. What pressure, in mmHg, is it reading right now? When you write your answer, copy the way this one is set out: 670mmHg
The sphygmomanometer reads 216mmHg
